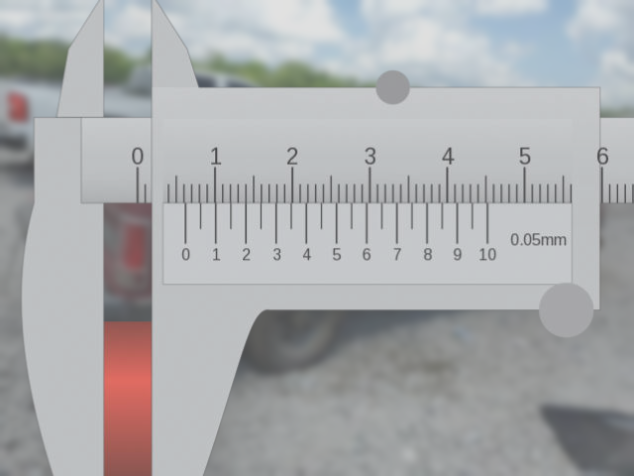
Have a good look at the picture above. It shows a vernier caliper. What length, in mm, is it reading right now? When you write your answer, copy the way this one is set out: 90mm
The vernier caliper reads 6.2mm
